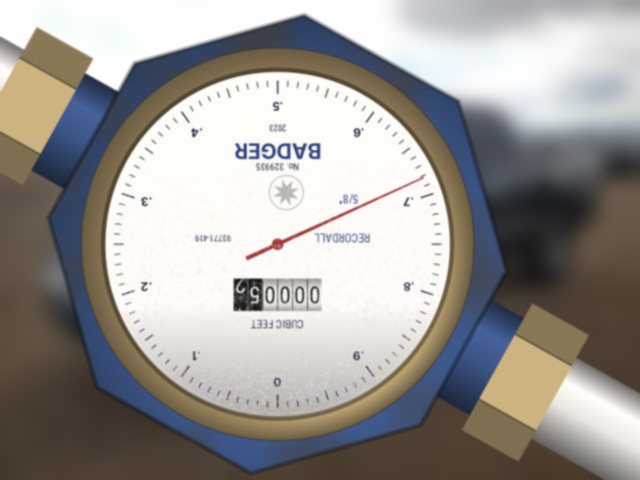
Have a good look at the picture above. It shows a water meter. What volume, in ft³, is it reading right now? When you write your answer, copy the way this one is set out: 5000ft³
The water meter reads 51.68ft³
